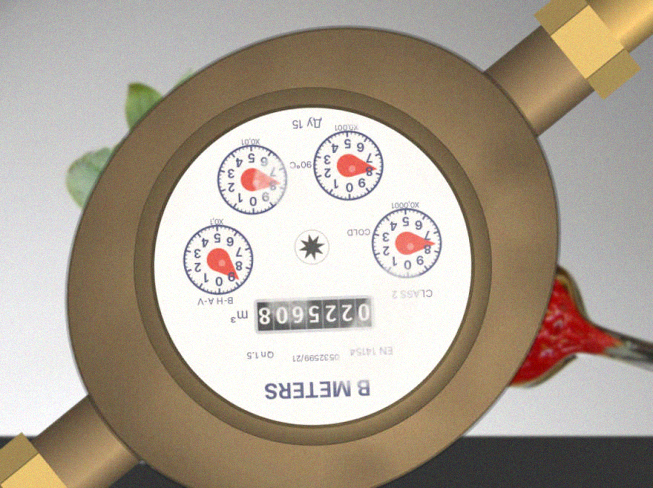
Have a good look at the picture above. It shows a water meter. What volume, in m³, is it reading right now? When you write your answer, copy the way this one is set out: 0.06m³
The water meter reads 225608.8777m³
